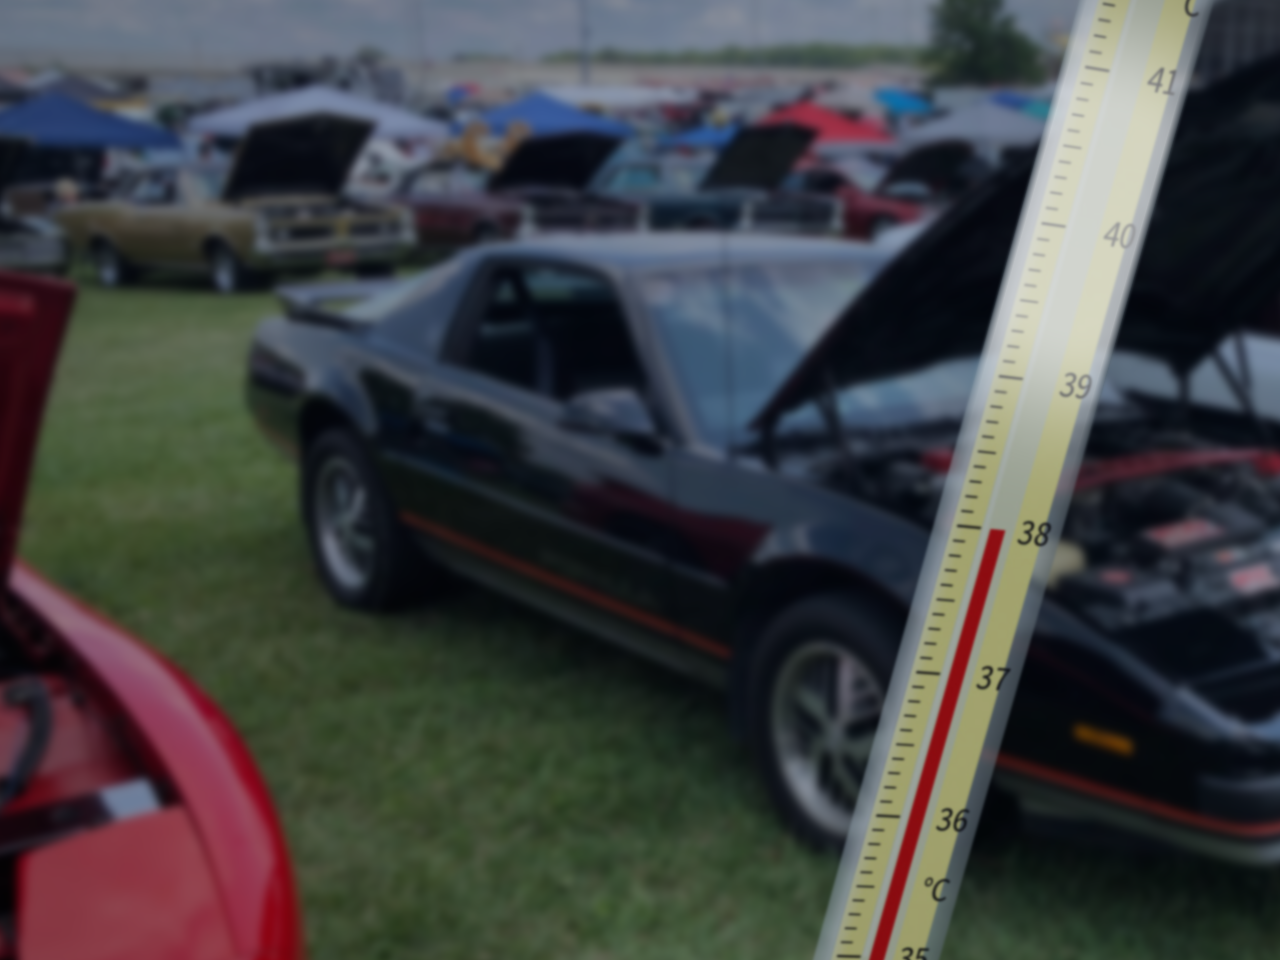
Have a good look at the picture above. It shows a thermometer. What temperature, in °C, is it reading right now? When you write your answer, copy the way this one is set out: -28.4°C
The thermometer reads 38°C
